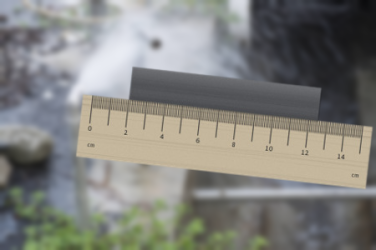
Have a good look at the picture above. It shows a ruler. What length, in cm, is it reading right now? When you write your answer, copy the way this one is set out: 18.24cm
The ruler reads 10.5cm
